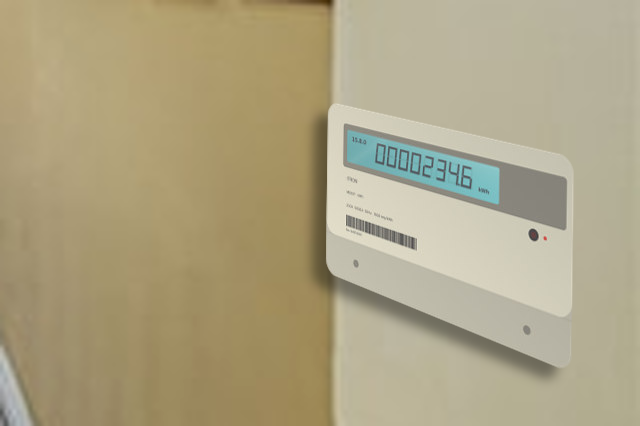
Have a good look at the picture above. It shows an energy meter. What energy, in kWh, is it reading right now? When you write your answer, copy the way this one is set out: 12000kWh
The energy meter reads 234.6kWh
